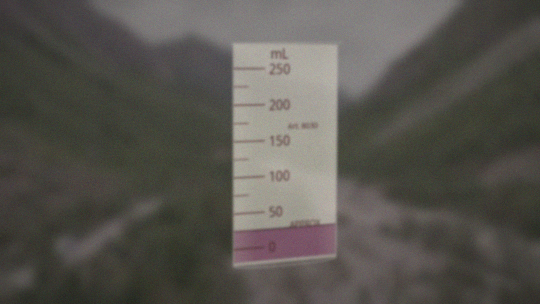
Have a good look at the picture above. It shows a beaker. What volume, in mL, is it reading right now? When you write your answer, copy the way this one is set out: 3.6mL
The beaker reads 25mL
